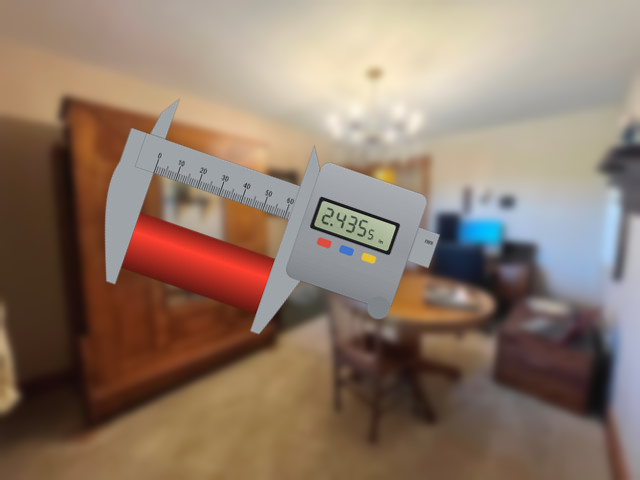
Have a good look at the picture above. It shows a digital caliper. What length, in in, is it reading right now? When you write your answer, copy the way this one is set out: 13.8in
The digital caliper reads 2.4355in
